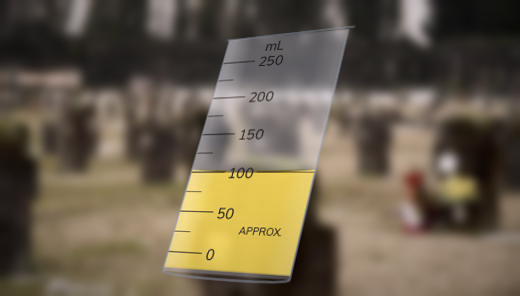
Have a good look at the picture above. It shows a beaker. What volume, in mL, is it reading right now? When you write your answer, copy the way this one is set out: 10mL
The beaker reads 100mL
